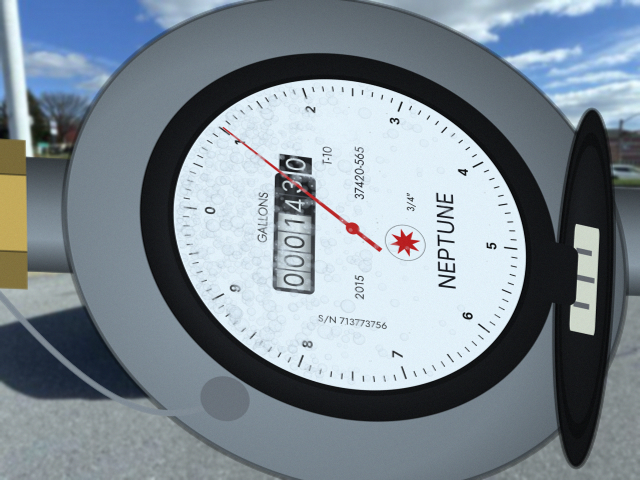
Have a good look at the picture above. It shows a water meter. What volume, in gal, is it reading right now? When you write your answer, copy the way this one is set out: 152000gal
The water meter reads 1431.0gal
